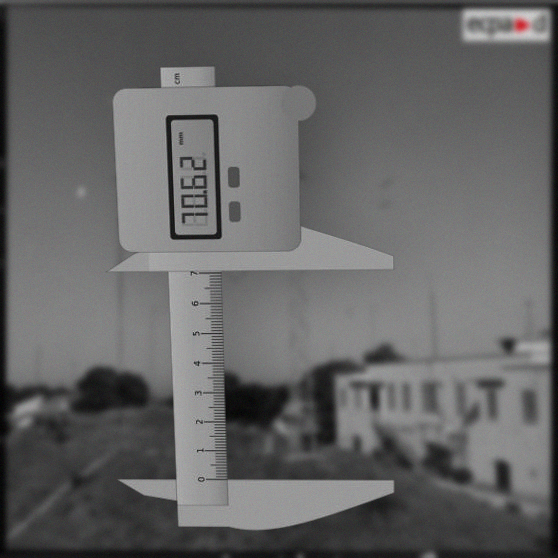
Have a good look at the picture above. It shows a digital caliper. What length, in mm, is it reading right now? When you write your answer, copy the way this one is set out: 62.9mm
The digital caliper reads 70.62mm
